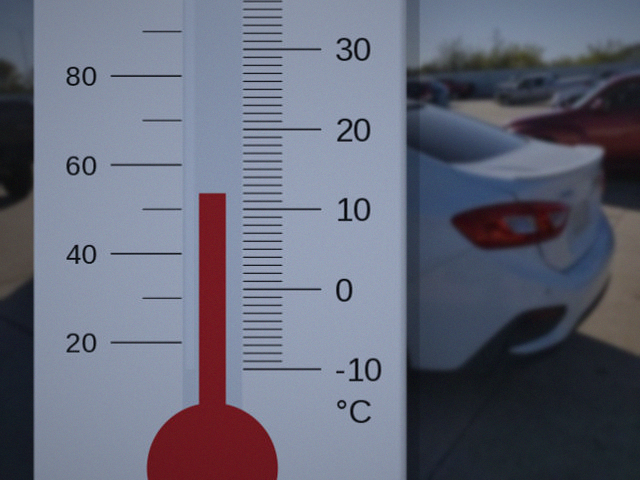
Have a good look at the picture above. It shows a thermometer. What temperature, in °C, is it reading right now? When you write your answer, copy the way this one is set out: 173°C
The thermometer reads 12°C
